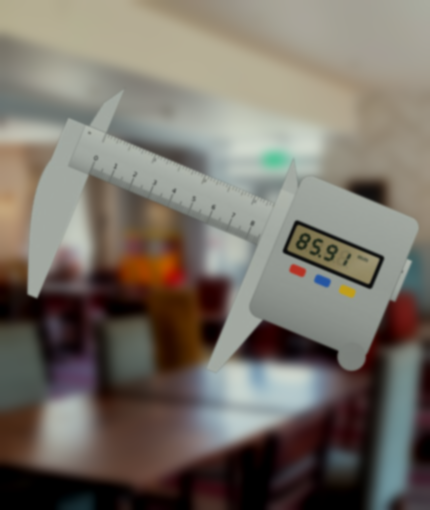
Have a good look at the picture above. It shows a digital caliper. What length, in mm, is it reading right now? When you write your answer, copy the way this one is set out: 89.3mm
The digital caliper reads 85.91mm
